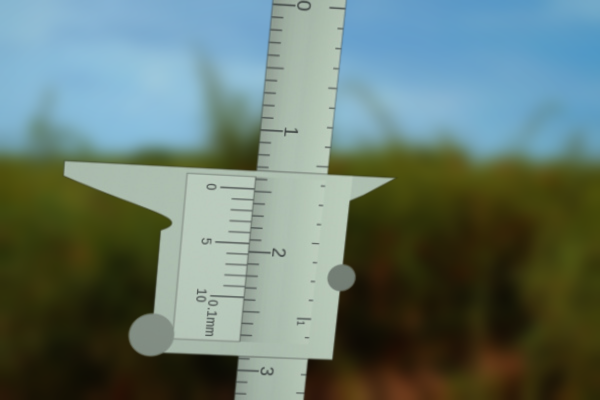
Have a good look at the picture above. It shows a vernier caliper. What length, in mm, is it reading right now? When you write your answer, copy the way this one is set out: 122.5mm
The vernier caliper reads 14.8mm
